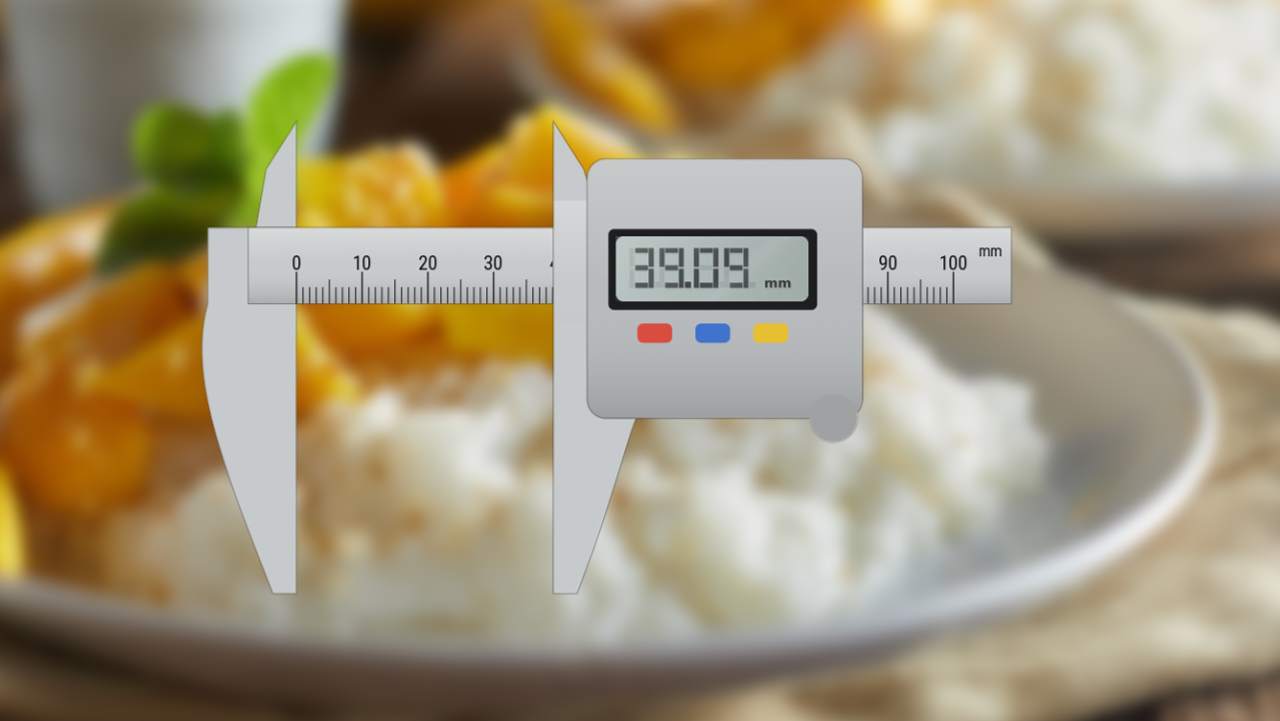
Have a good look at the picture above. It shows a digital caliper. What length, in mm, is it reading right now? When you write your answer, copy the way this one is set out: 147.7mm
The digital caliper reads 39.09mm
